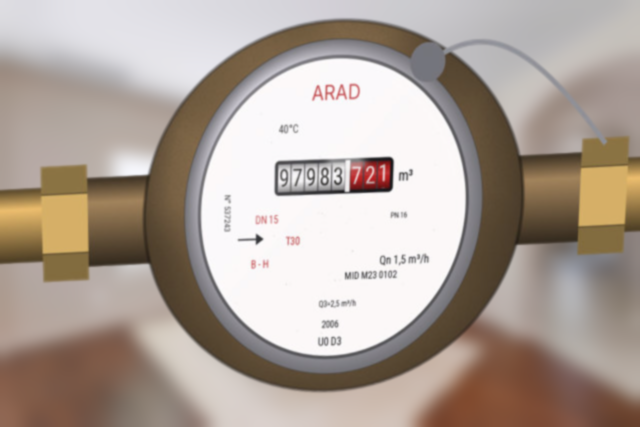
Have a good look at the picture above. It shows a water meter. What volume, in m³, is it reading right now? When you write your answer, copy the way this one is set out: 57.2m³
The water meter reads 97983.721m³
